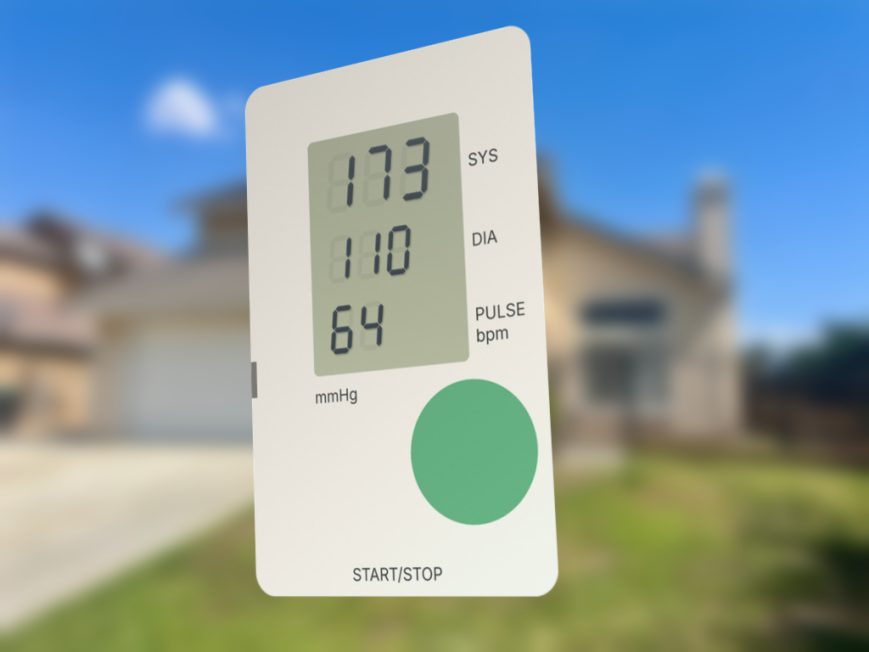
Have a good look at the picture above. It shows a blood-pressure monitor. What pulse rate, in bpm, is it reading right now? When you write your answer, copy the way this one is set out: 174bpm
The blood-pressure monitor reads 64bpm
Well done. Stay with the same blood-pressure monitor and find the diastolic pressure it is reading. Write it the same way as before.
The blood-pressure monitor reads 110mmHg
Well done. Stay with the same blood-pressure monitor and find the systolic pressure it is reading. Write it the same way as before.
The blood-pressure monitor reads 173mmHg
